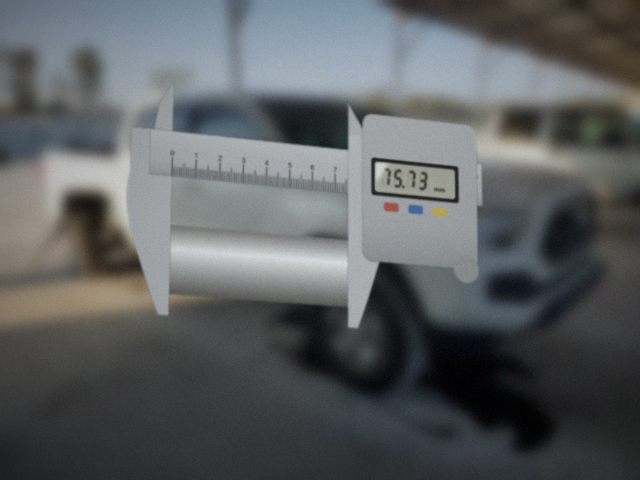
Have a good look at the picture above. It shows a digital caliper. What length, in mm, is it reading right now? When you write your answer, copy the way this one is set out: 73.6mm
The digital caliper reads 75.73mm
